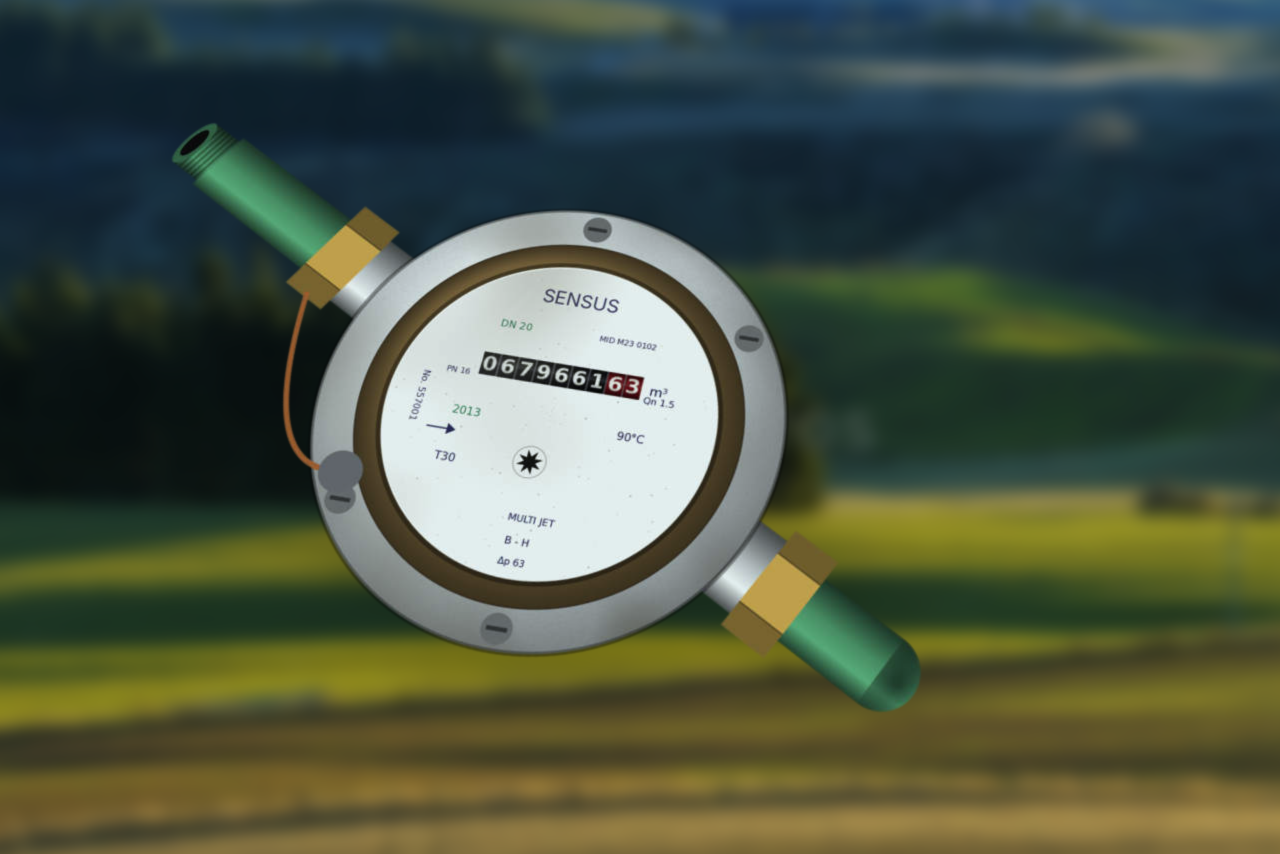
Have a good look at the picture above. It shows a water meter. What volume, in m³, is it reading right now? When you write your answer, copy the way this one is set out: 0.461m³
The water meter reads 679661.63m³
